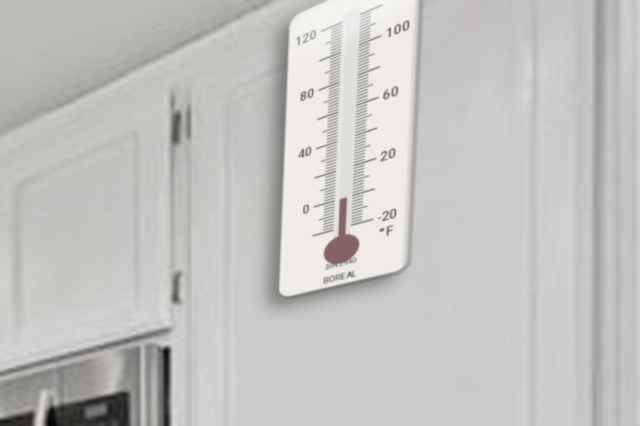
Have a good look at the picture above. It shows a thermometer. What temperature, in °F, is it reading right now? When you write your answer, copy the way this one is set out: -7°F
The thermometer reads 0°F
